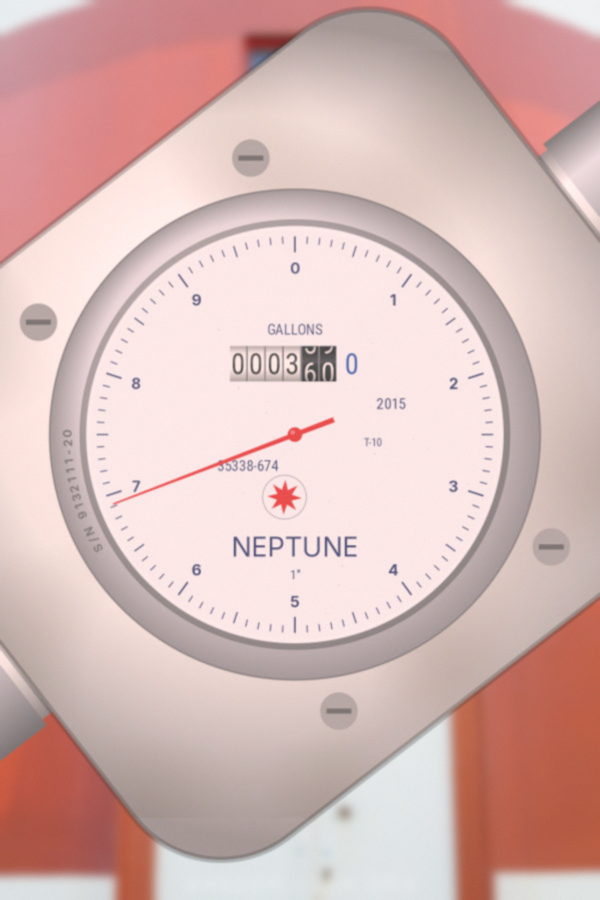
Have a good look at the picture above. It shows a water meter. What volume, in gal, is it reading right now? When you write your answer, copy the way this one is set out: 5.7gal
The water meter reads 3596.9gal
